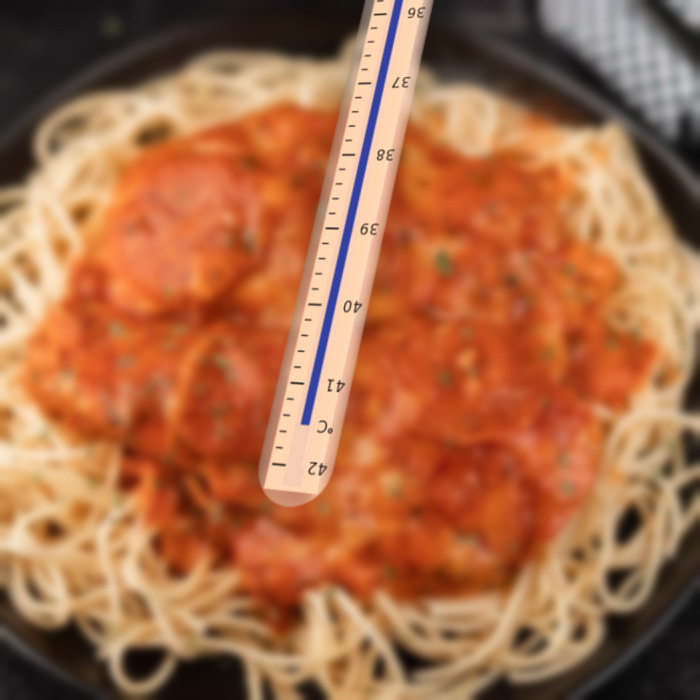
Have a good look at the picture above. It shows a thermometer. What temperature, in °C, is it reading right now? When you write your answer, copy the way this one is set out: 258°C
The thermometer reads 41.5°C
